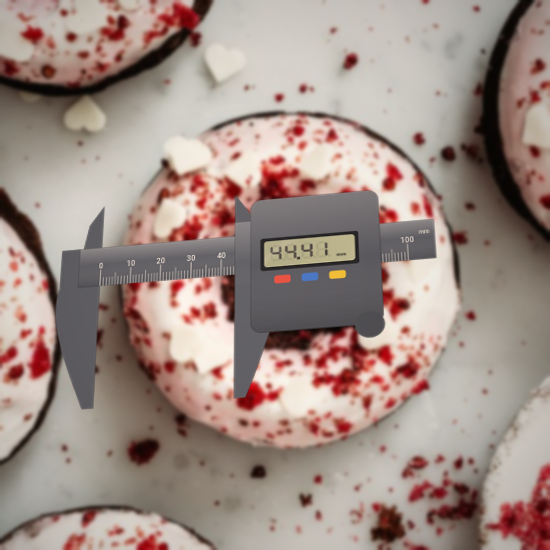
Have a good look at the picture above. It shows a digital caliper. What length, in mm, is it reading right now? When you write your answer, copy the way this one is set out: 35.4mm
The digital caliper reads 44.41mm
